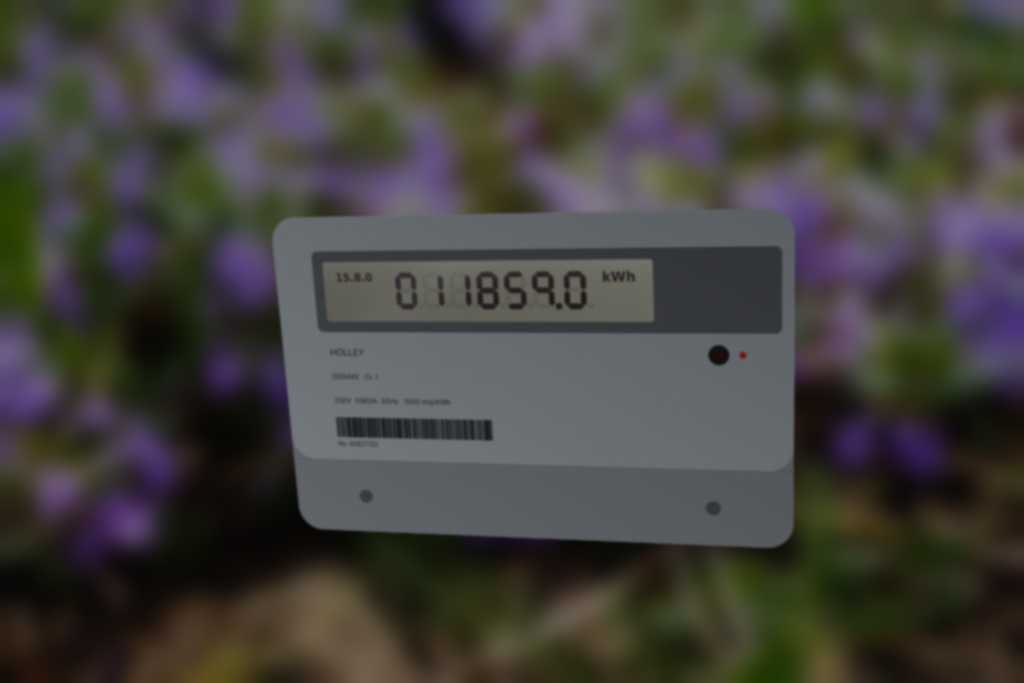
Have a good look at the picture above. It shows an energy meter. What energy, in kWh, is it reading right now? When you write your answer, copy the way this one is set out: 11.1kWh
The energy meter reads 11859.0kWh
